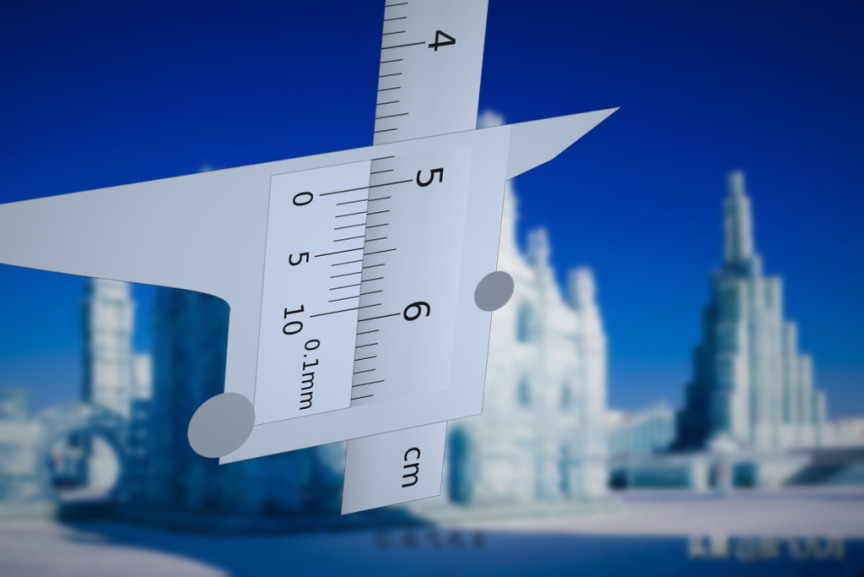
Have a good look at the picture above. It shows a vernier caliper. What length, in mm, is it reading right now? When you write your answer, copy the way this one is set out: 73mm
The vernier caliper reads 50.0mm
